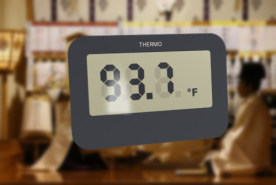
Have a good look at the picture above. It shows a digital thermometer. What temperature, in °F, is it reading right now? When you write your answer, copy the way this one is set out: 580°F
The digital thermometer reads 93.7°F
